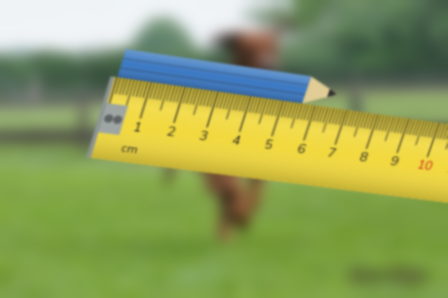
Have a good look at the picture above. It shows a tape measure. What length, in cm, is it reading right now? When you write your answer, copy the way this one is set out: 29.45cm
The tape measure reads 6.5cm
